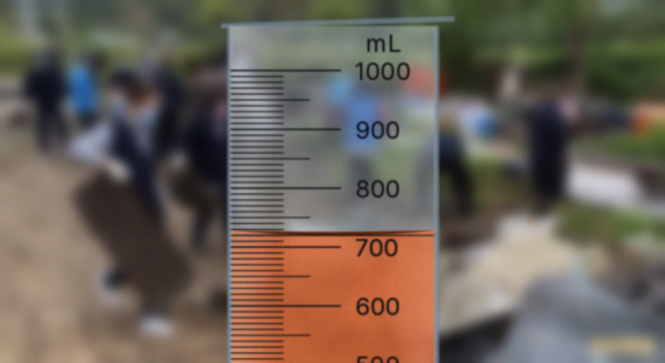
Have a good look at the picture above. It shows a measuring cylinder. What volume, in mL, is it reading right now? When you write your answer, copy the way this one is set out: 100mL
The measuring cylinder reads 720mL
